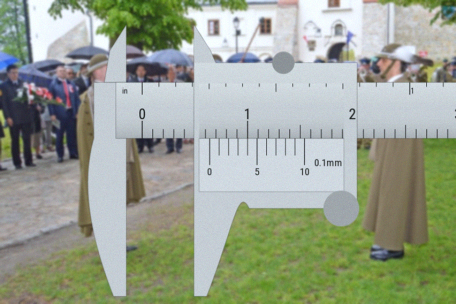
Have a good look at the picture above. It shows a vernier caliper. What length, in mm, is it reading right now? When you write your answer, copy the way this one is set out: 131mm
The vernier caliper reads 6.4mm
